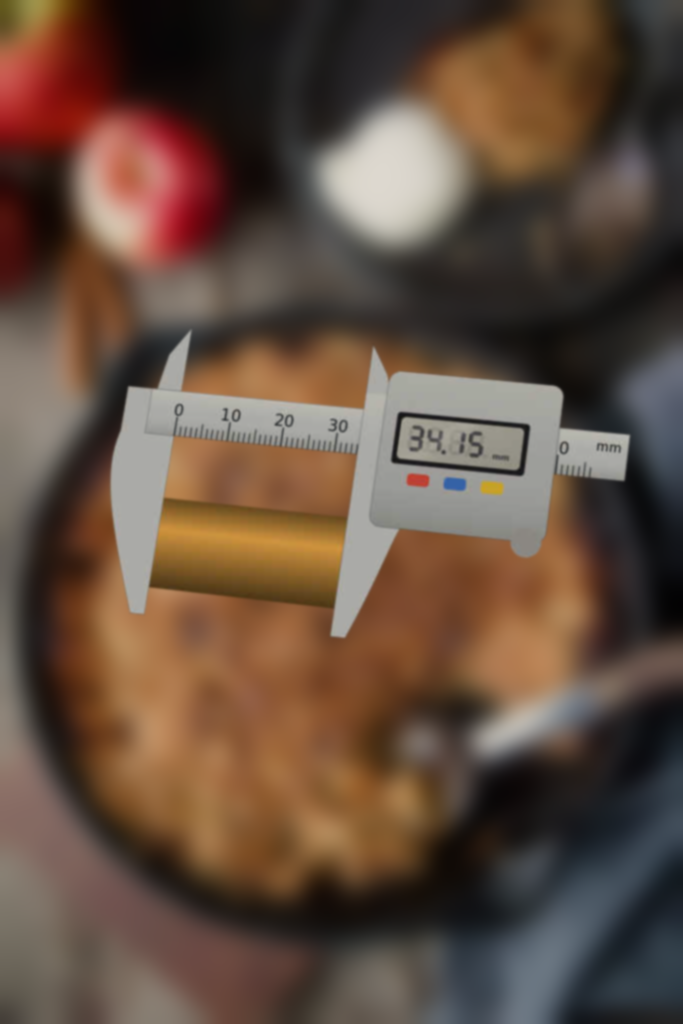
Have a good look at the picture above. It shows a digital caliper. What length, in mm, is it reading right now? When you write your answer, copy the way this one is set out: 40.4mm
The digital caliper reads 34.15mm
